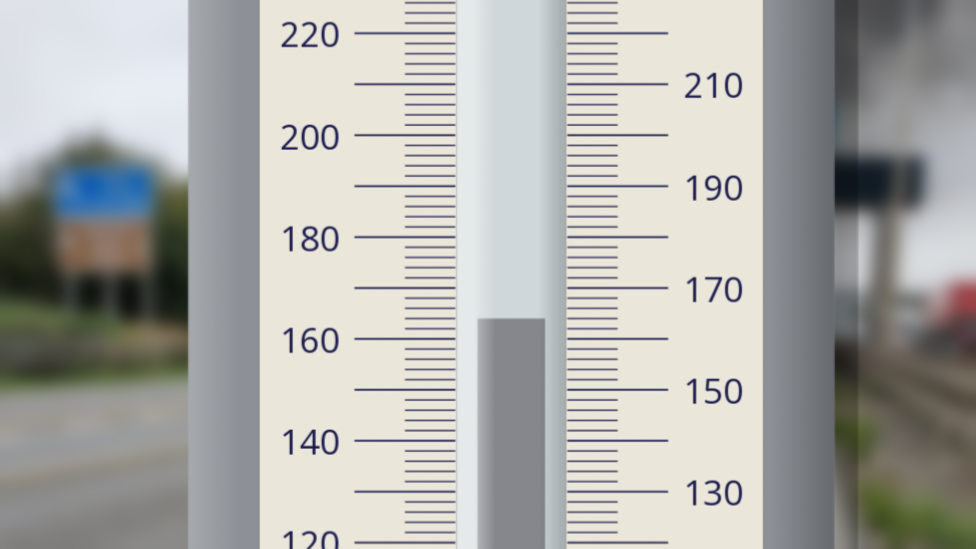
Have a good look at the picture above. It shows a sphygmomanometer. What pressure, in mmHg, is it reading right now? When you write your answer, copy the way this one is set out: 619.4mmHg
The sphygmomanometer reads 164mmHg
